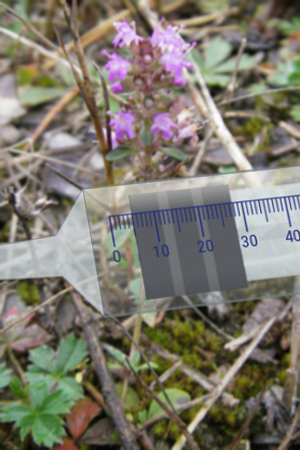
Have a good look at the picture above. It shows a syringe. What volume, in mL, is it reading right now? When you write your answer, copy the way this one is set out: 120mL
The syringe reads 5mL
